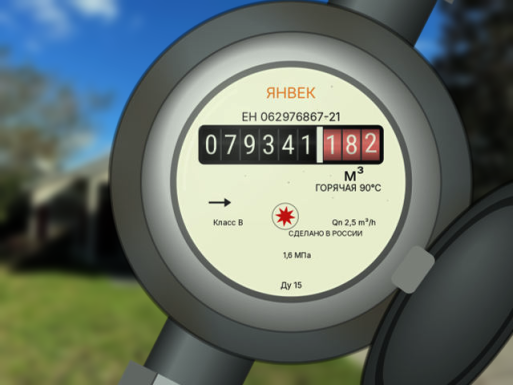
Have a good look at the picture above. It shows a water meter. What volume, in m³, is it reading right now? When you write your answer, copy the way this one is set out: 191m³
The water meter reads 79341.182m³
